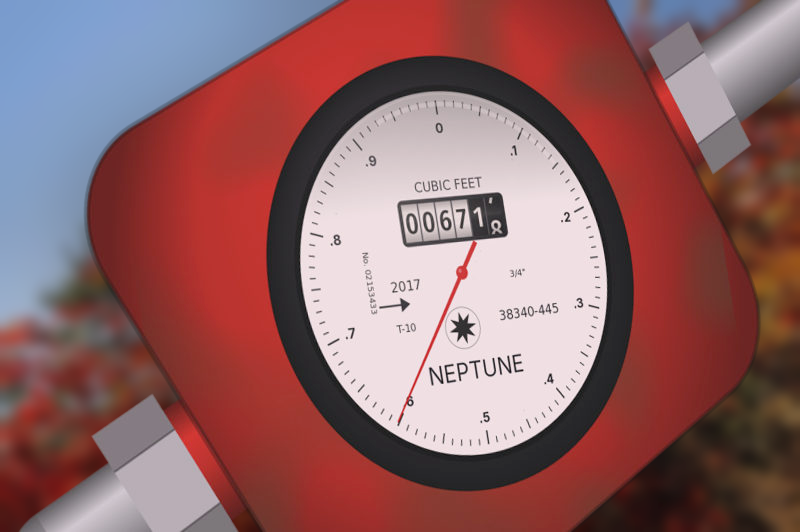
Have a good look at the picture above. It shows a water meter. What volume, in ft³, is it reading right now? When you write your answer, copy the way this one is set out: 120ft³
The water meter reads 6717.60ft³
